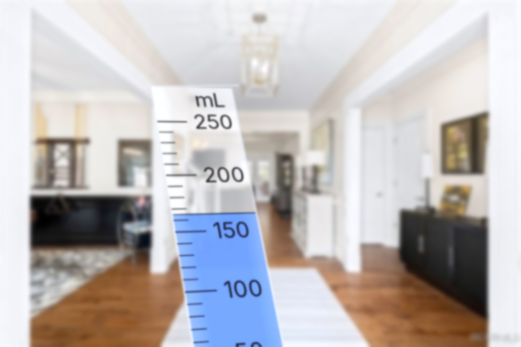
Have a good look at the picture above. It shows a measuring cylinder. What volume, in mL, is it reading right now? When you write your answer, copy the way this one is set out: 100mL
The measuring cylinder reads 165mL
